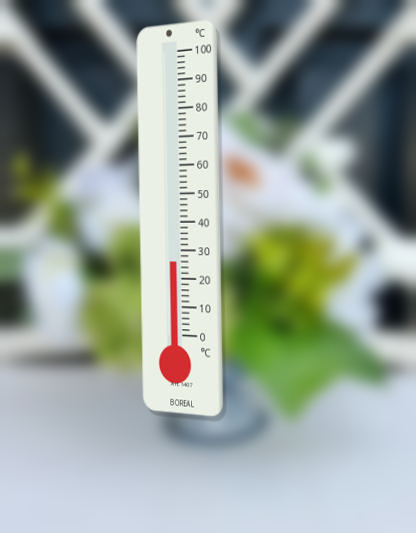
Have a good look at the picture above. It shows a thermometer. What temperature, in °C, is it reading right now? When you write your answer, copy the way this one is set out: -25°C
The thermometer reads 26°C
